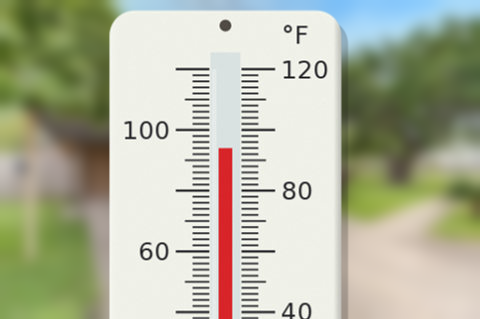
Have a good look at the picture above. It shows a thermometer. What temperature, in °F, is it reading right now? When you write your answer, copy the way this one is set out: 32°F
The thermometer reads 94°F
